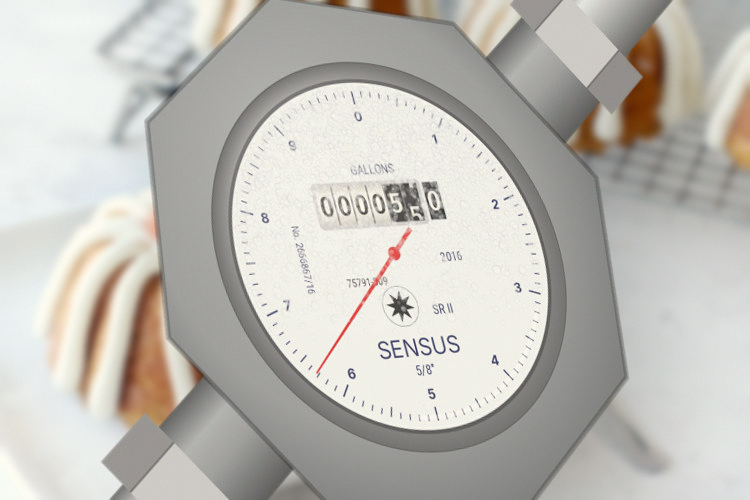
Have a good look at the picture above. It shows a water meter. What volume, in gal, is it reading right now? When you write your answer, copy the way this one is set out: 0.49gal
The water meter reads 546.3gal
